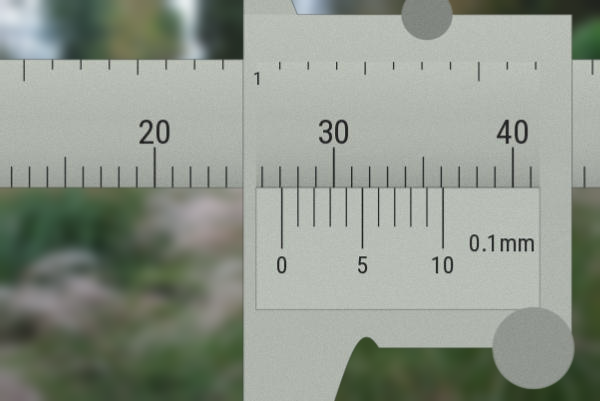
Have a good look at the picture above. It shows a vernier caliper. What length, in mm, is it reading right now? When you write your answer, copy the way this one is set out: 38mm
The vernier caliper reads 27.1mm
